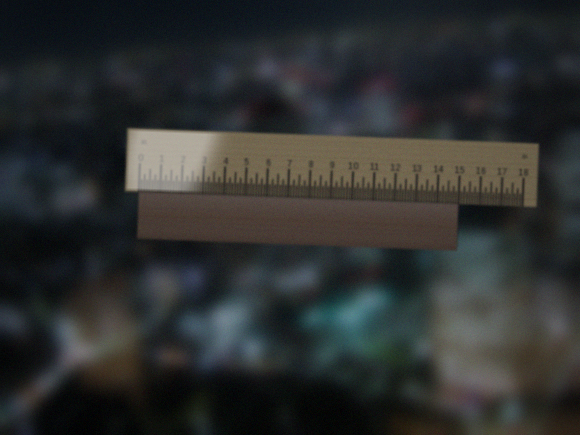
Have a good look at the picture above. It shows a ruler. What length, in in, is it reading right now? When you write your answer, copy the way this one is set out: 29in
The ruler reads 15in
